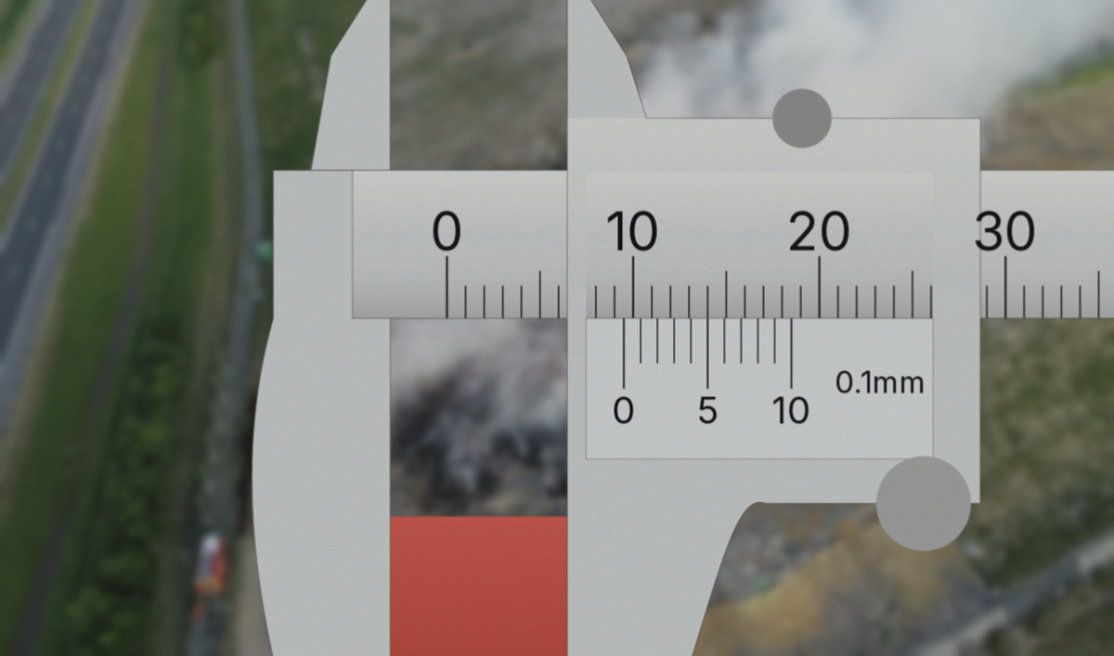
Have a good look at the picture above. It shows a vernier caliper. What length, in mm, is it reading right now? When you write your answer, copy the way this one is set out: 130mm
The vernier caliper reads 9.5mm
